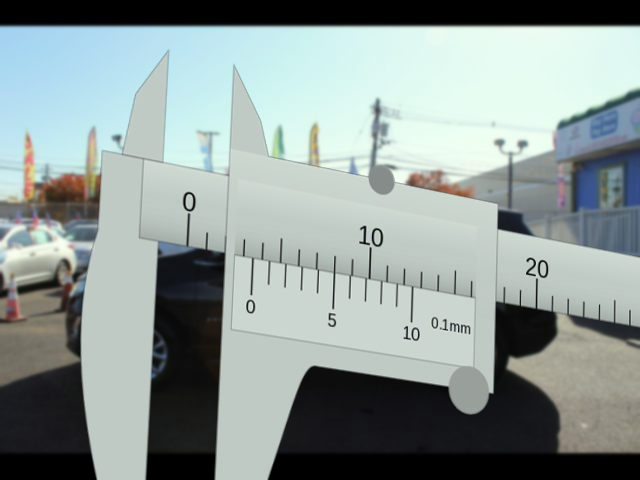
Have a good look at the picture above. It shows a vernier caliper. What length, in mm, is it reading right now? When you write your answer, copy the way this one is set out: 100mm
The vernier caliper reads 3.5mm
